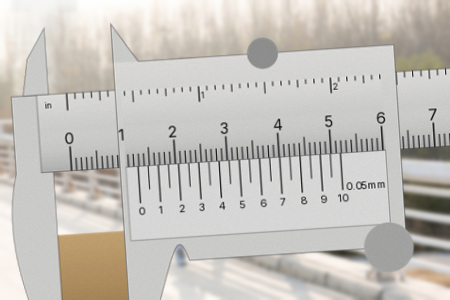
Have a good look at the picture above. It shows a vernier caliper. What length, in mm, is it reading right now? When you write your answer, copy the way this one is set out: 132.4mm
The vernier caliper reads 12.8mm
